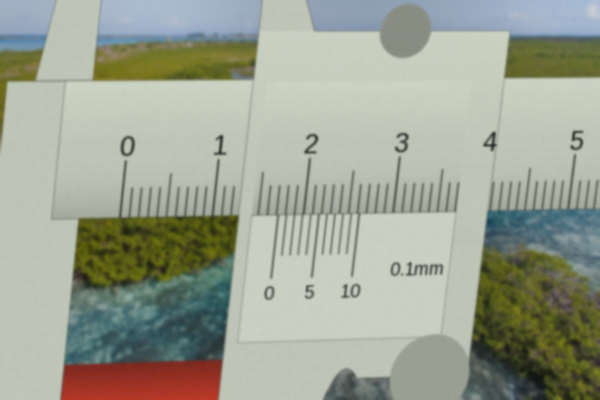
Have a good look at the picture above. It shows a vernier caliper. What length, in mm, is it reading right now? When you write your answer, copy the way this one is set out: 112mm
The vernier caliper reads 17.2mm
